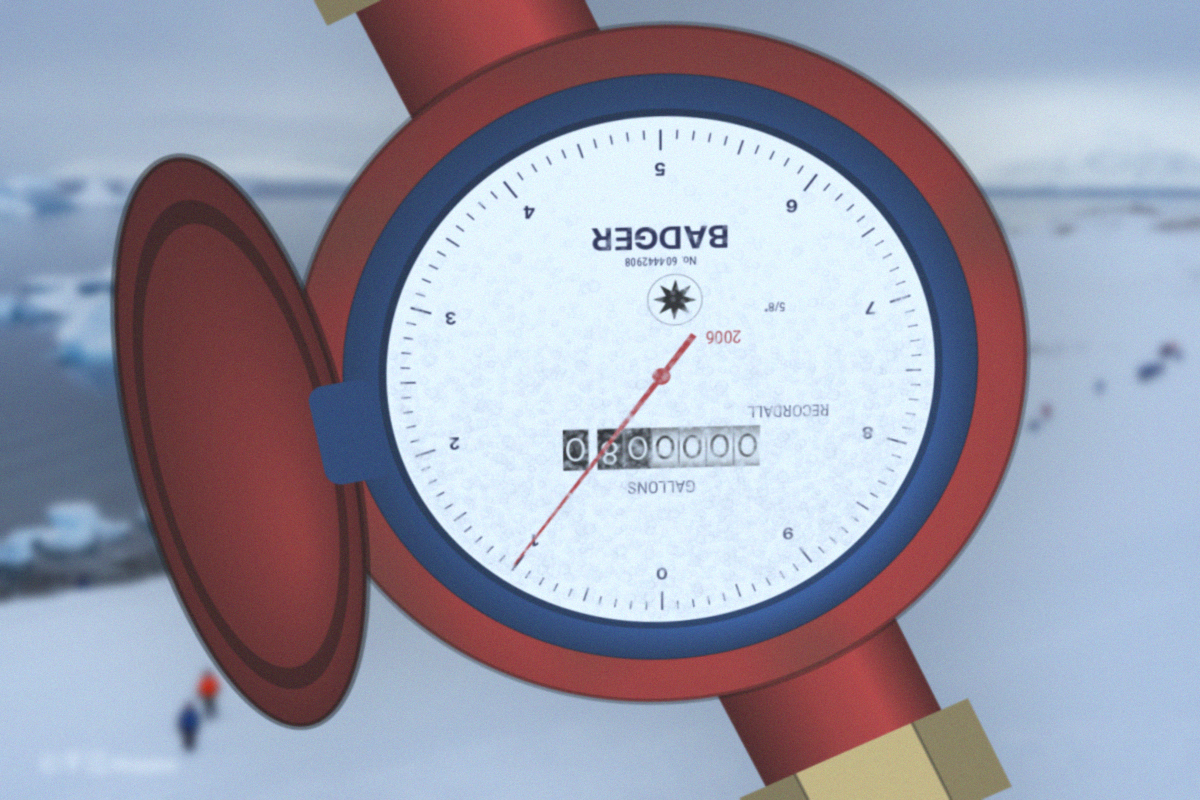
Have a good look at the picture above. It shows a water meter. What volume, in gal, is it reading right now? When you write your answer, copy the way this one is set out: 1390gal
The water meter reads 81.0gal
